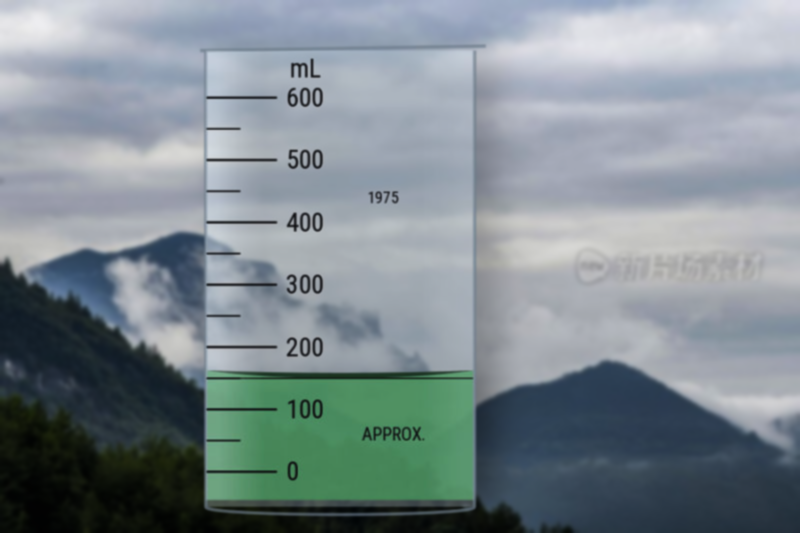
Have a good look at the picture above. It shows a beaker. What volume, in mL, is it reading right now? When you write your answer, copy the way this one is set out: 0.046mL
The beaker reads 150mL
